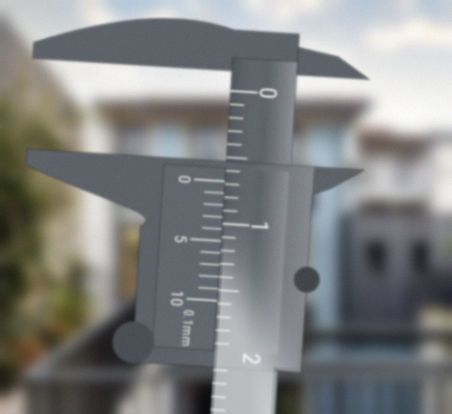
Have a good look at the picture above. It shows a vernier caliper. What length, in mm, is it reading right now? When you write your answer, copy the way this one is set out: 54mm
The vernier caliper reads 6.8mm
